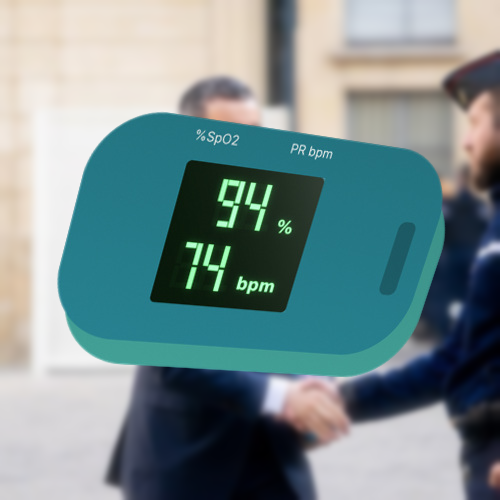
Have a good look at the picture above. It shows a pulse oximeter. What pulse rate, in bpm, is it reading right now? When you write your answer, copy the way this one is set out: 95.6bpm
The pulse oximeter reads 74bpm
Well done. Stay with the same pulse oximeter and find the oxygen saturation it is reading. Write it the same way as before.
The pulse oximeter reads 94%
